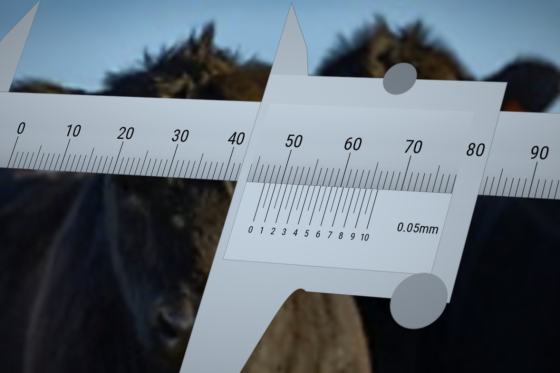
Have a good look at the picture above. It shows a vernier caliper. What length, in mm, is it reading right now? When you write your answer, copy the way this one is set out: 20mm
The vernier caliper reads 47.2mm
